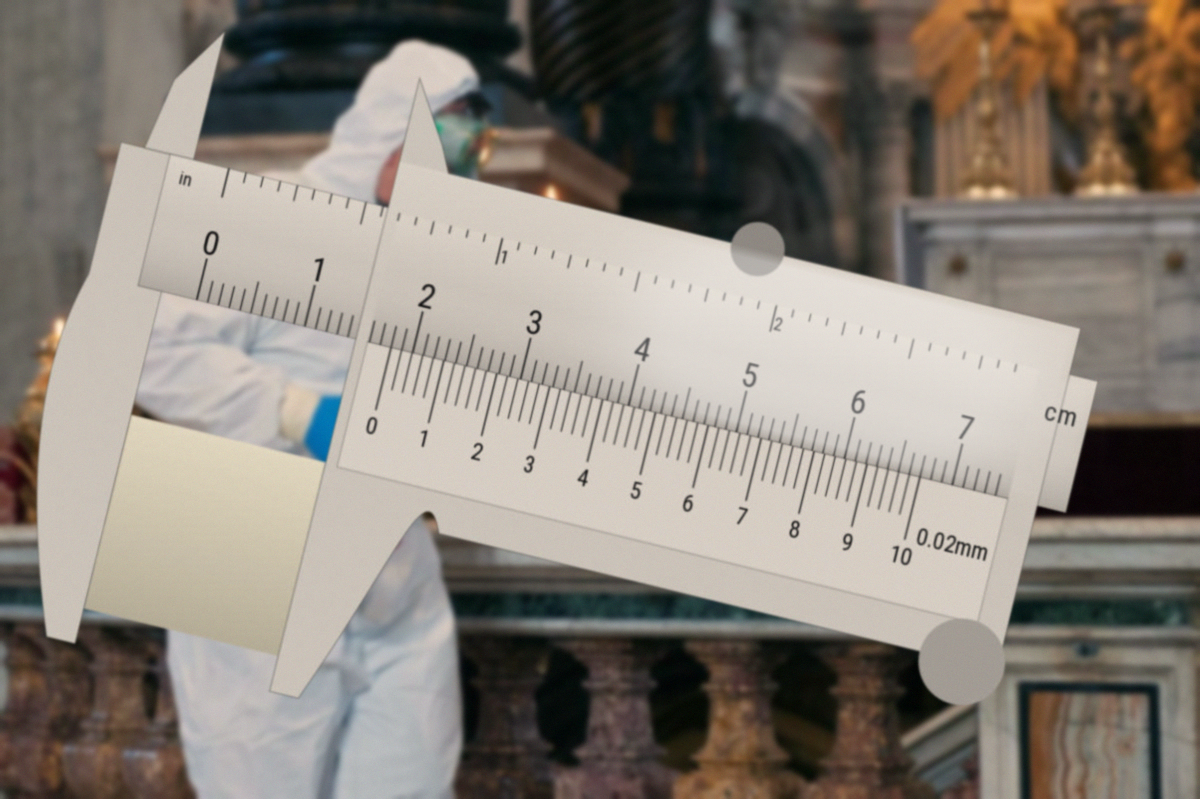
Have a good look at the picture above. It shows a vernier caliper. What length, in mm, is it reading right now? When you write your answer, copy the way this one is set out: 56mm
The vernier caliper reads 18.0mm
